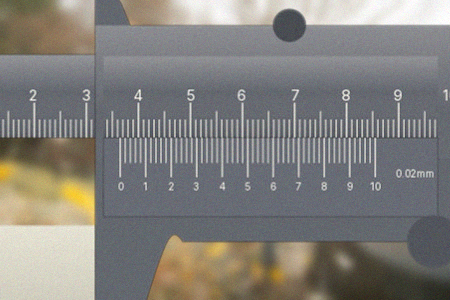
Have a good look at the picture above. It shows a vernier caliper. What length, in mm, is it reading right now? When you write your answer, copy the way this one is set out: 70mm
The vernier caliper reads 36.5mm
